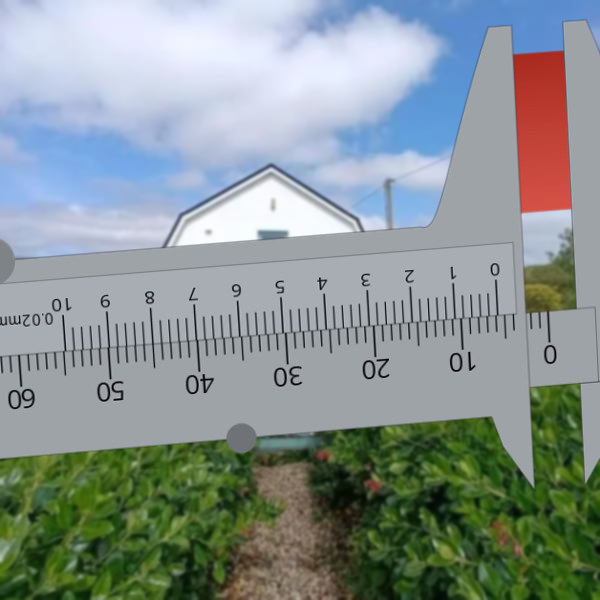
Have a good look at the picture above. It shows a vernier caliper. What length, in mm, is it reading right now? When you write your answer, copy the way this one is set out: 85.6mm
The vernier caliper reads 5.8mm
